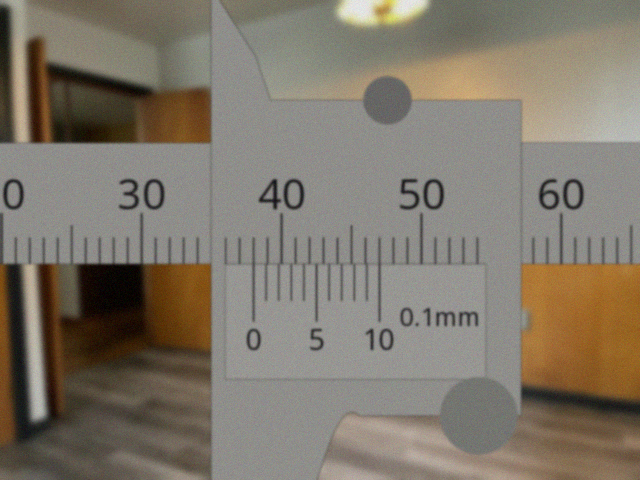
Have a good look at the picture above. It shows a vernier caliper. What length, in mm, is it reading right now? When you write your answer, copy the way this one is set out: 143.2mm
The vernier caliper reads 38.0mm
